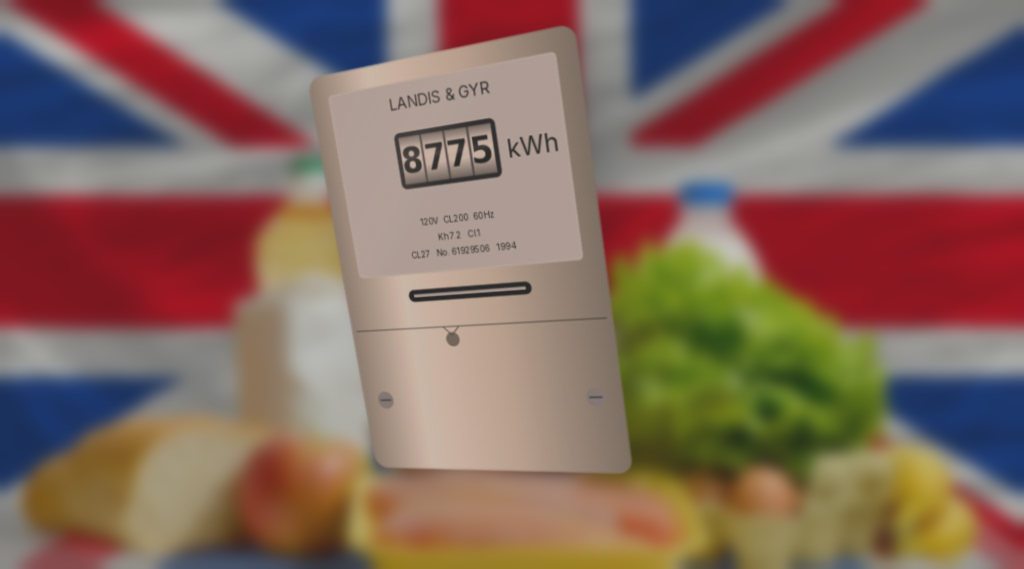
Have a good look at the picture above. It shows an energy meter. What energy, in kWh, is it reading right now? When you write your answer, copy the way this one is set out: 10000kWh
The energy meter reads 8775kWh
